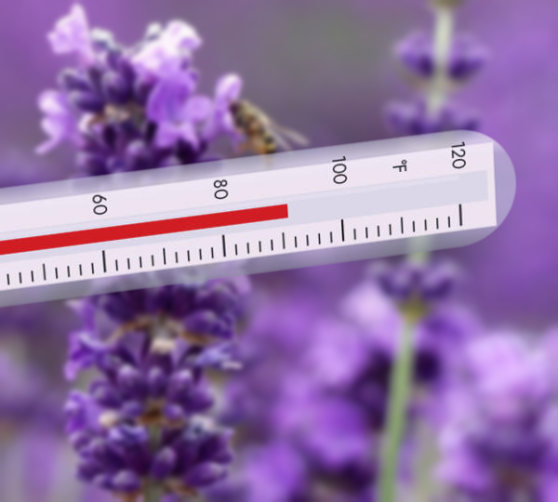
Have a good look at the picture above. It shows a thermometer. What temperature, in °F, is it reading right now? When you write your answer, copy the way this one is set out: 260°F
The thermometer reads 91°F
